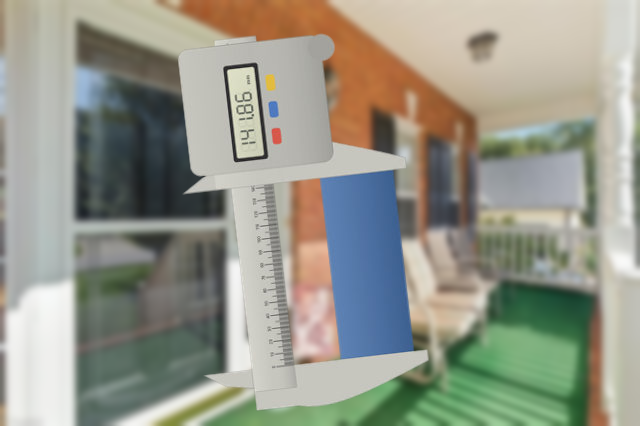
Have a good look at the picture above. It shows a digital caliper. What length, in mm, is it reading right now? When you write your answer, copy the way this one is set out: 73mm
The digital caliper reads 141.86mm
